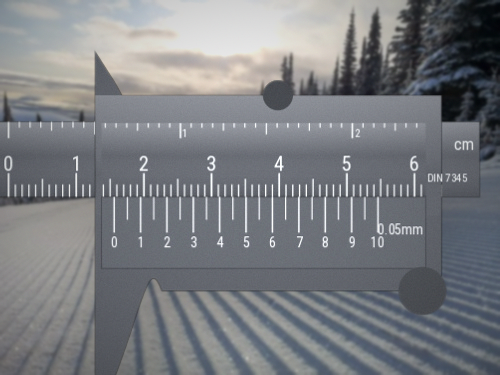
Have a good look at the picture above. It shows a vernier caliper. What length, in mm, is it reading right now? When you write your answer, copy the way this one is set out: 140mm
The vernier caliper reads 15.6mm
